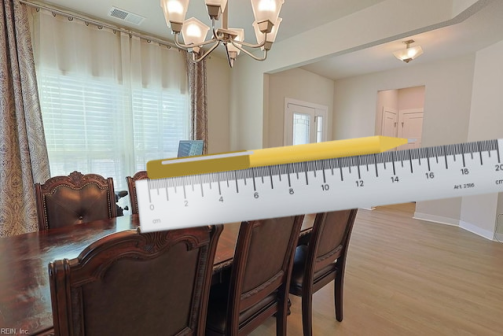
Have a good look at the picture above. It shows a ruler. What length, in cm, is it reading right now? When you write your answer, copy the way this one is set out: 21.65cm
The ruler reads 15.5cm
